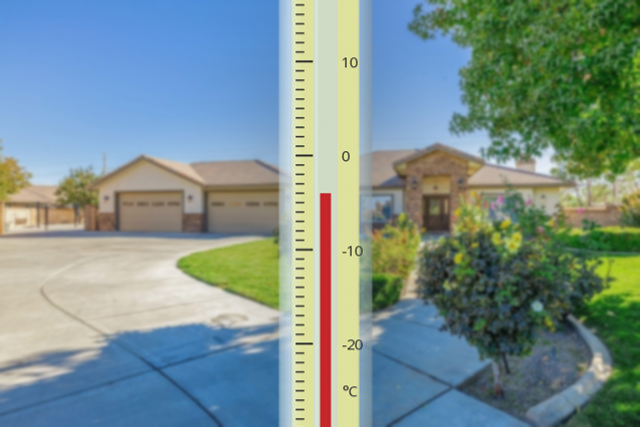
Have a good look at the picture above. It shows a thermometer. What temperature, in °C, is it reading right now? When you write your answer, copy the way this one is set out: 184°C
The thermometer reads -4°C
